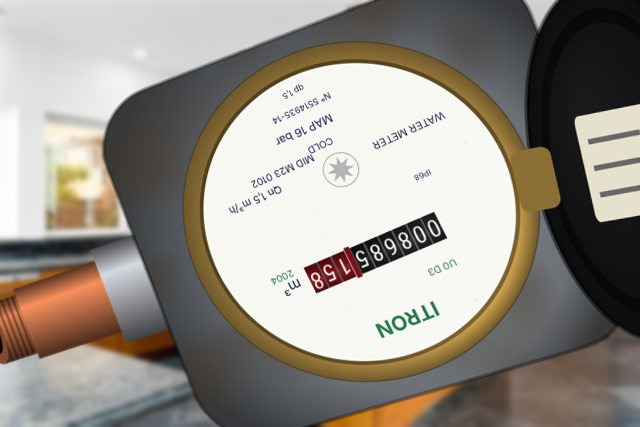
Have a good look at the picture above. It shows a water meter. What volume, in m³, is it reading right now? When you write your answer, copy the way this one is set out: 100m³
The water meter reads 8685.158m³
